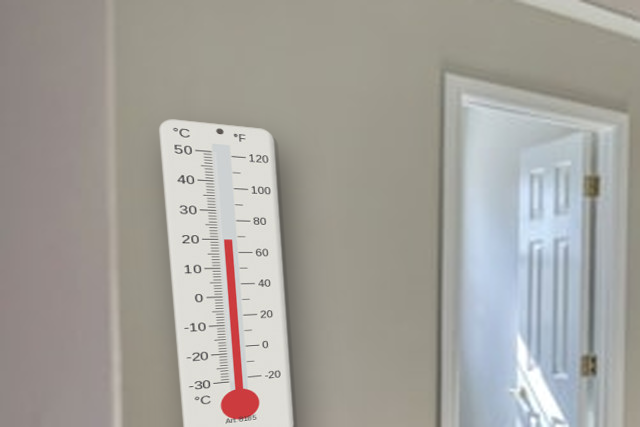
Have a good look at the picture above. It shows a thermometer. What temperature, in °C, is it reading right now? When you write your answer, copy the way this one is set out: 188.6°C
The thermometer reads 20°C
